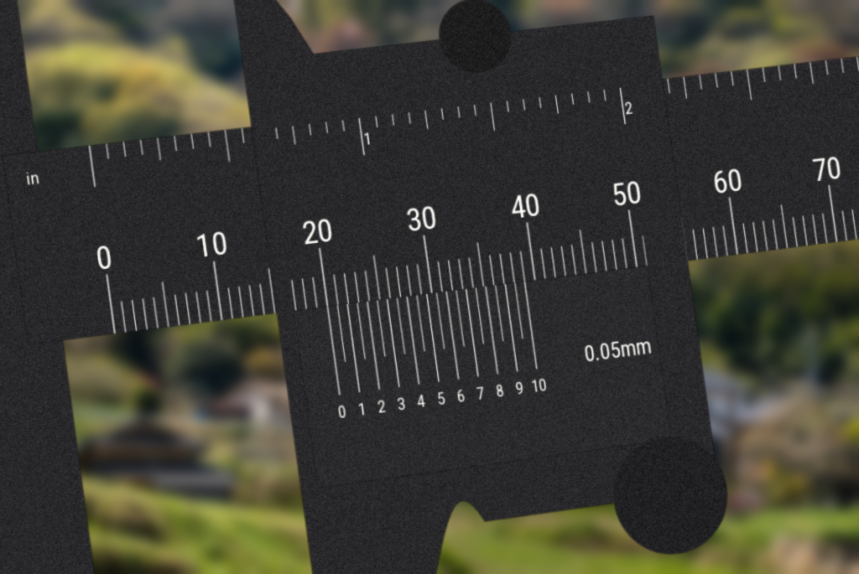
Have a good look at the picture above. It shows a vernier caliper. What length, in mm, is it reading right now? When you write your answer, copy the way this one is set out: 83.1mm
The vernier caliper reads 20.0mm
